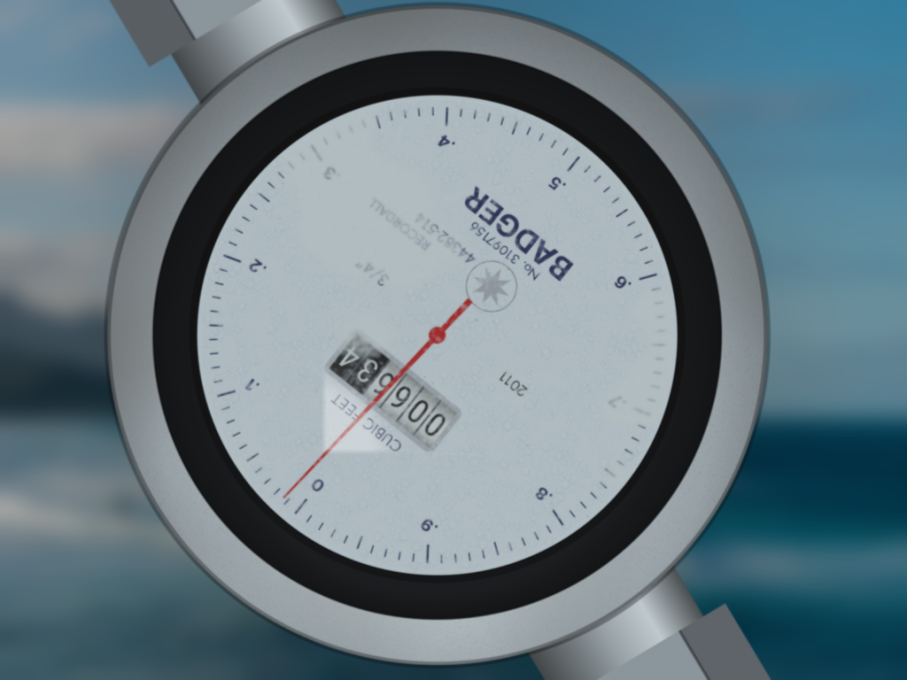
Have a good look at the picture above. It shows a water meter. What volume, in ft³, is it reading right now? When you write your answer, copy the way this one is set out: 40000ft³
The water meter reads 6634.01ft³
